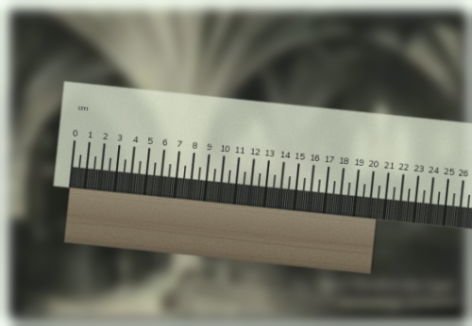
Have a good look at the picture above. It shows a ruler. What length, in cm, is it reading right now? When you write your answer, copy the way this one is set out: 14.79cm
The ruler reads 20.5cm
